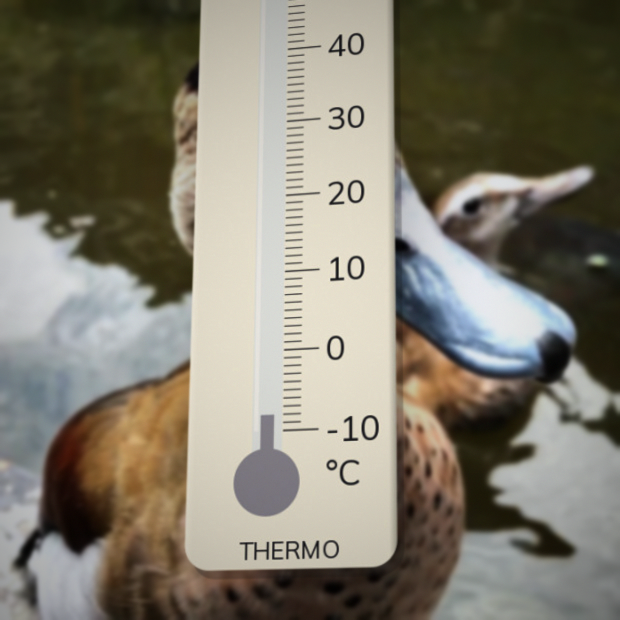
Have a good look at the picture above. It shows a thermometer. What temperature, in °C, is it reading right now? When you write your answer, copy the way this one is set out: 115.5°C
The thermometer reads -8°C
